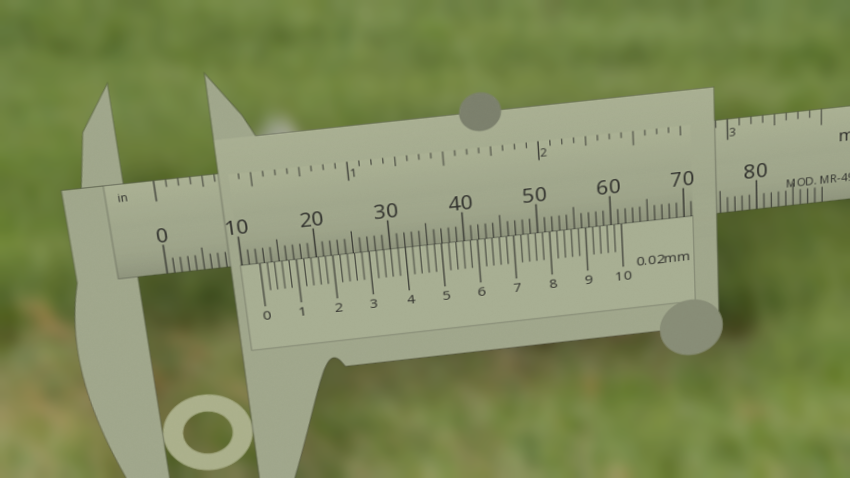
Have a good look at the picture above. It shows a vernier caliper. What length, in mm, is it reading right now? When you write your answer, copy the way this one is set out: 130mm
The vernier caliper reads 12.4mm
